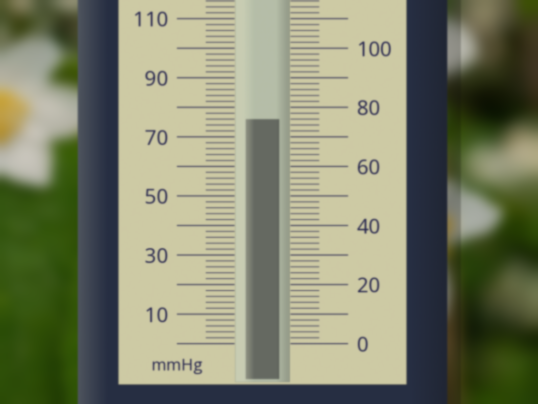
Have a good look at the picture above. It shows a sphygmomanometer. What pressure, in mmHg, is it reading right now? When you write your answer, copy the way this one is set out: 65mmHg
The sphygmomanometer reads 76mmHg
